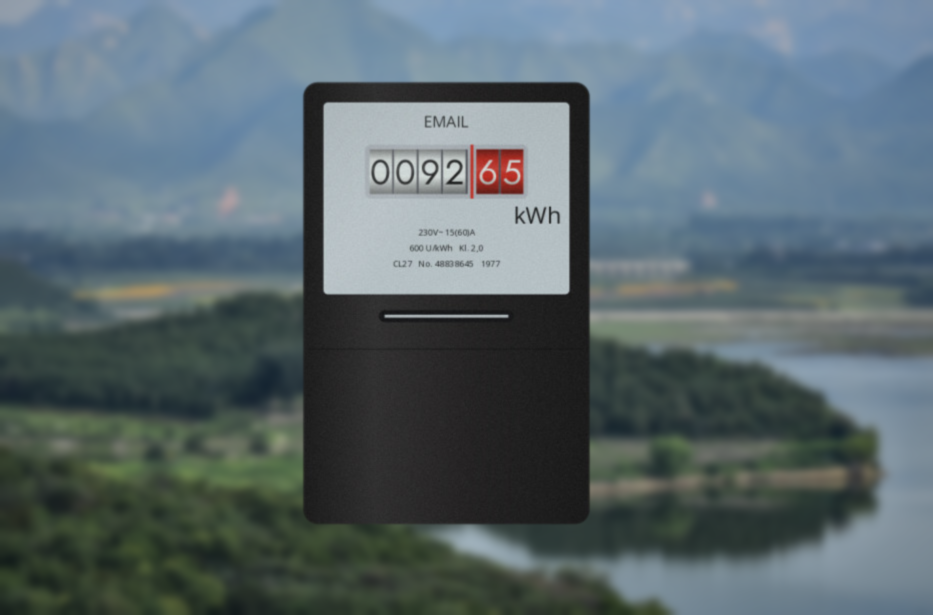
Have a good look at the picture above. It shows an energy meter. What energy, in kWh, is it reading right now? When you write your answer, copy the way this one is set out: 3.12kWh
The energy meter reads 92.65kWh
